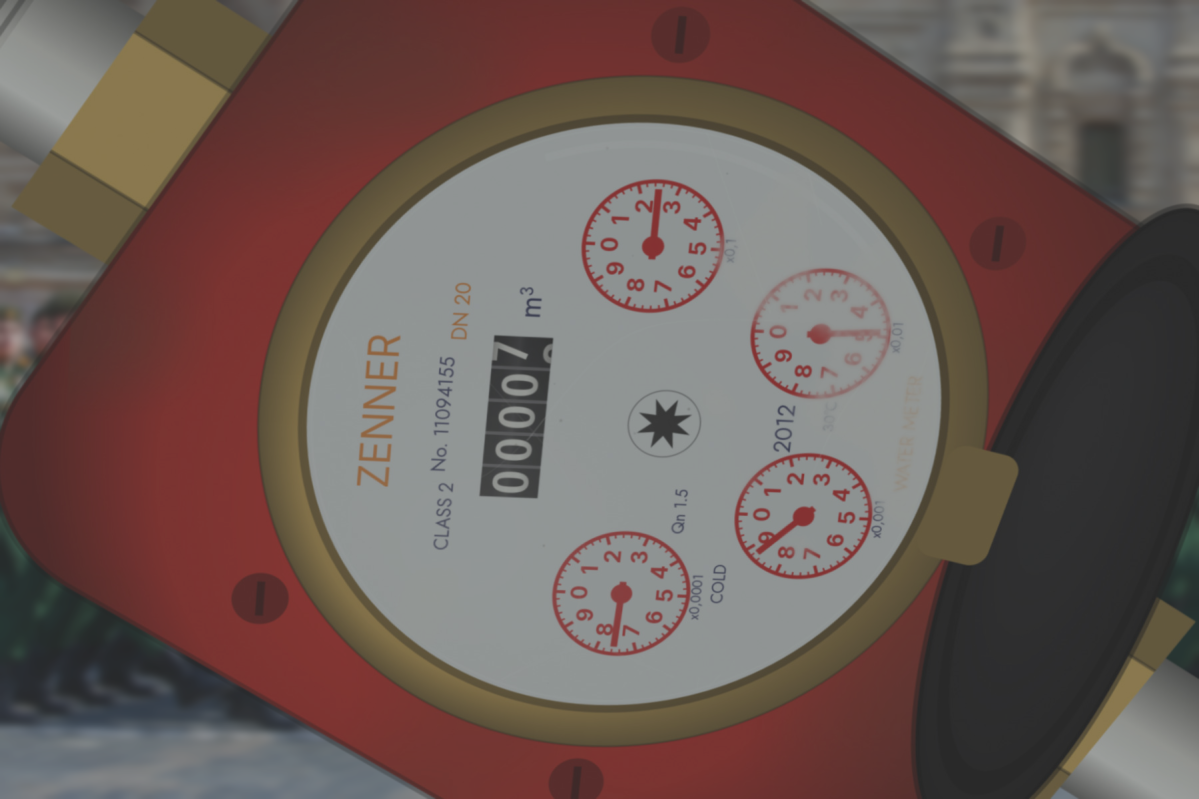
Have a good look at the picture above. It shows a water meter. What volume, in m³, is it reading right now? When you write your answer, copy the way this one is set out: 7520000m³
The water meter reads 7.2487m³
